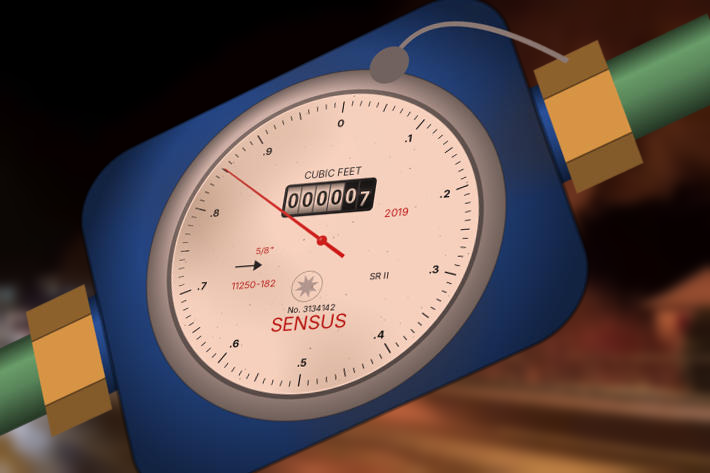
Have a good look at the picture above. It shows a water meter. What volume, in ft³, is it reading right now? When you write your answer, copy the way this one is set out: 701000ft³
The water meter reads 6.85ft³
